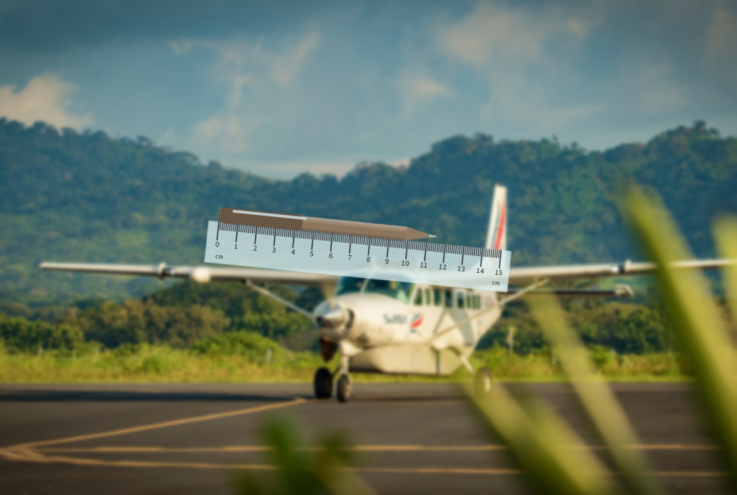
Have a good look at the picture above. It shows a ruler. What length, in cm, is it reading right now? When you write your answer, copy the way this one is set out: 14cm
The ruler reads 11.5cm
